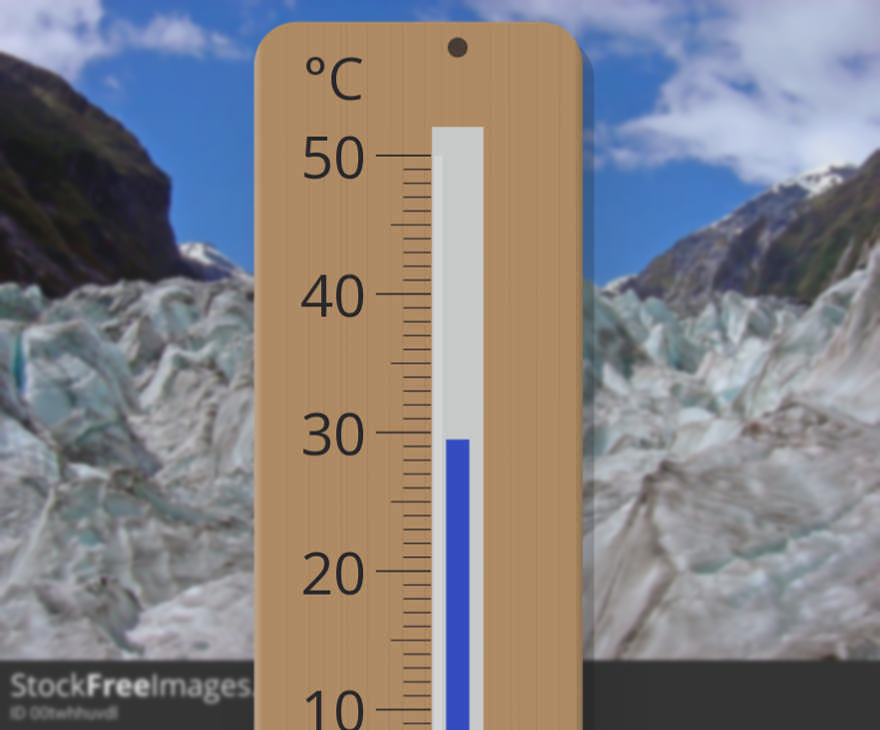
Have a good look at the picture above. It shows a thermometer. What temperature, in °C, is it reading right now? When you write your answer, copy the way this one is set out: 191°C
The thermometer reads 29.5°C
